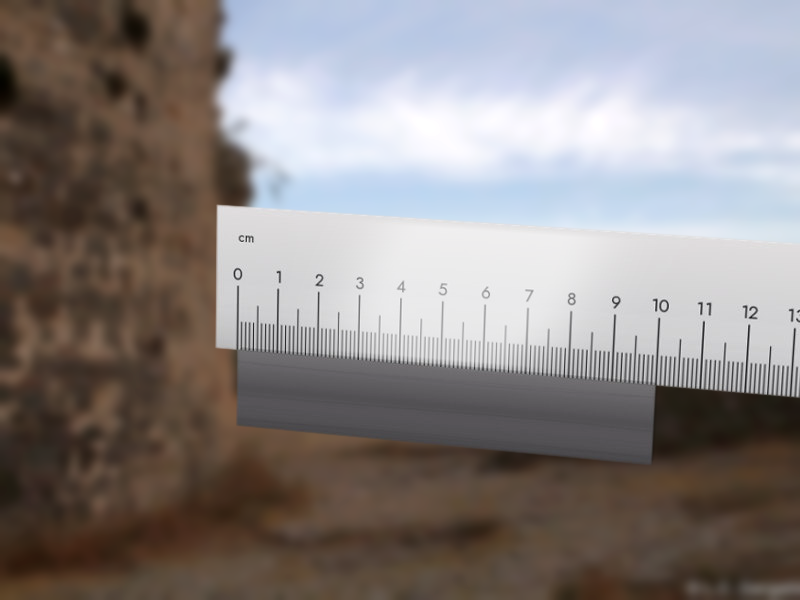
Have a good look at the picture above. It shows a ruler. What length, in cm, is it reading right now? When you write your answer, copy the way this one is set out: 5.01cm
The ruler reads 10cm
